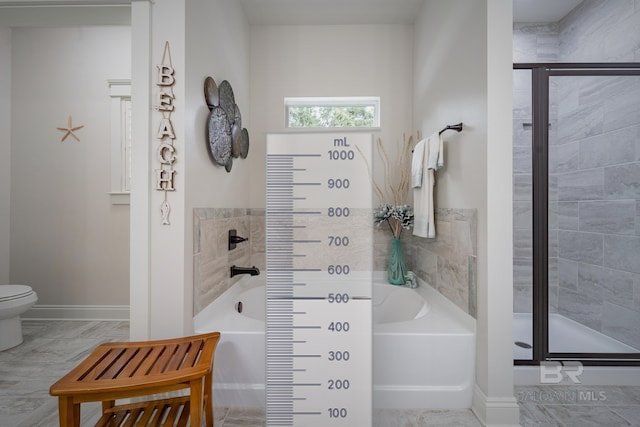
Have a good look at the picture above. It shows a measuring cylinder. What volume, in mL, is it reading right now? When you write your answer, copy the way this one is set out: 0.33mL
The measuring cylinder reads 500mL
